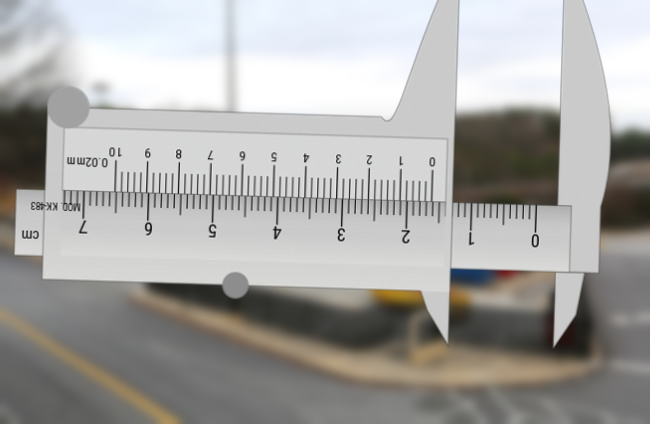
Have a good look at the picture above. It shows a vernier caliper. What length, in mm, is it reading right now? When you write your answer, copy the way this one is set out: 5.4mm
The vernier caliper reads 16.2mm
